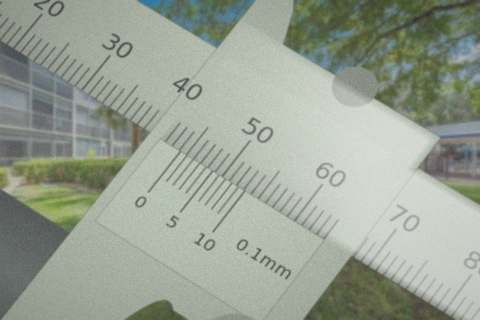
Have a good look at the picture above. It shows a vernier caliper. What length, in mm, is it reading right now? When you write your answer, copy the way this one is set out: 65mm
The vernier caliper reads 44.2mm
